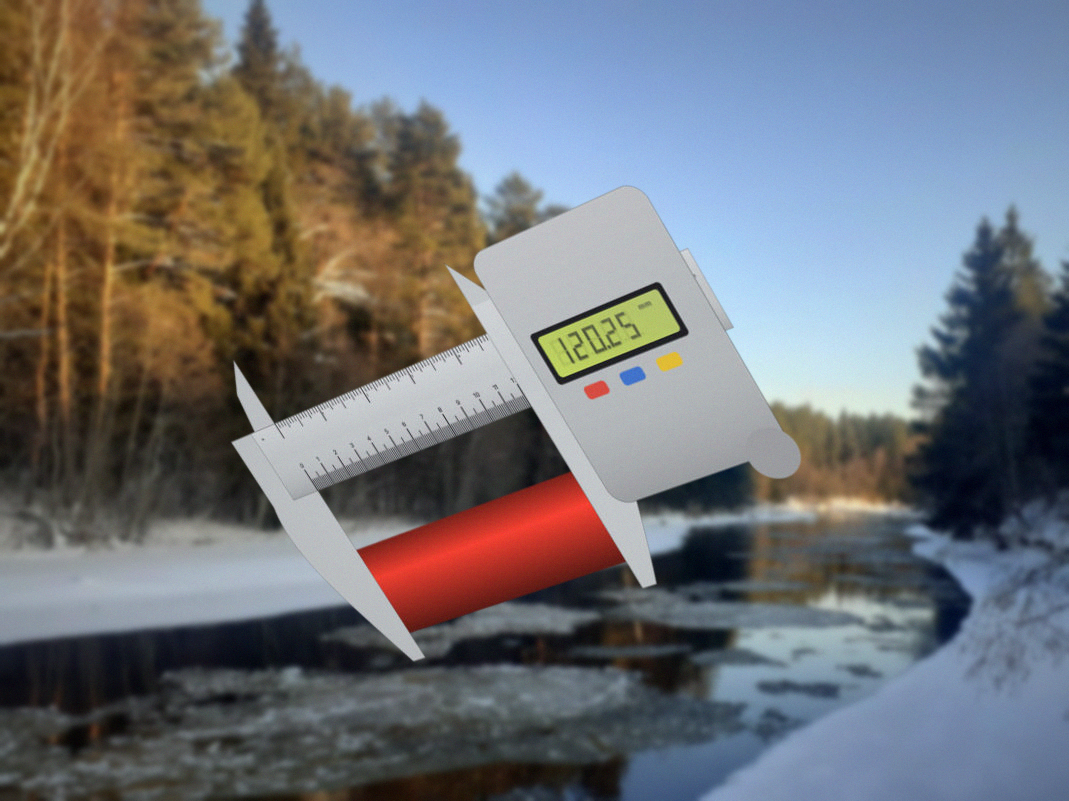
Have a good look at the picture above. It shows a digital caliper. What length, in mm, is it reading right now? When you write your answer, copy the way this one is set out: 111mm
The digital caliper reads 120.25mm
